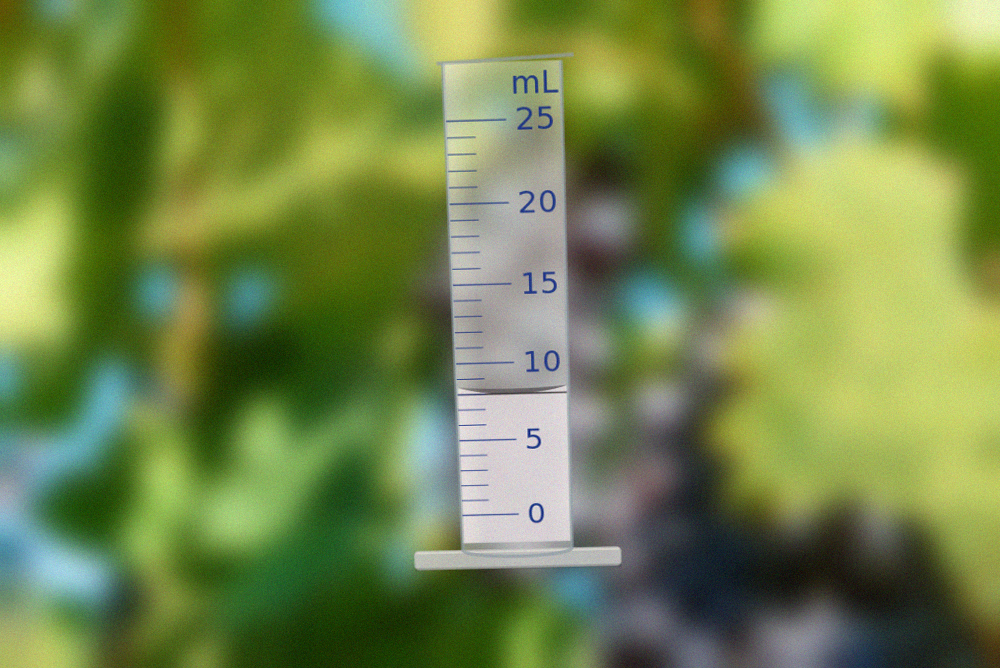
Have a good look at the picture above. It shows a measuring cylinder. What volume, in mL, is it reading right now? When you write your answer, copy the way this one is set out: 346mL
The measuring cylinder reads 8mL
